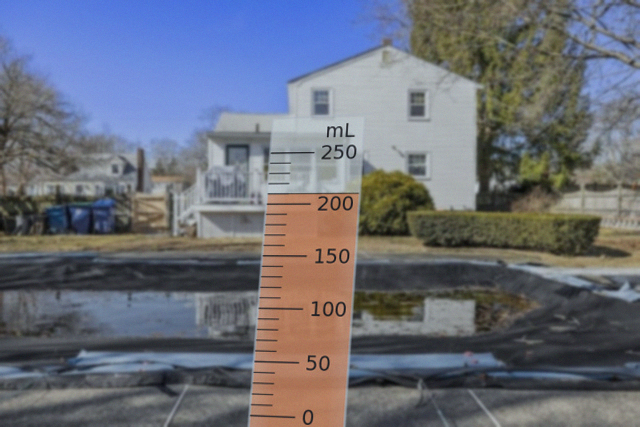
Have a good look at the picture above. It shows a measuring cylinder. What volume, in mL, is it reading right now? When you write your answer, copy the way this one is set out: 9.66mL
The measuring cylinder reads 210mL
